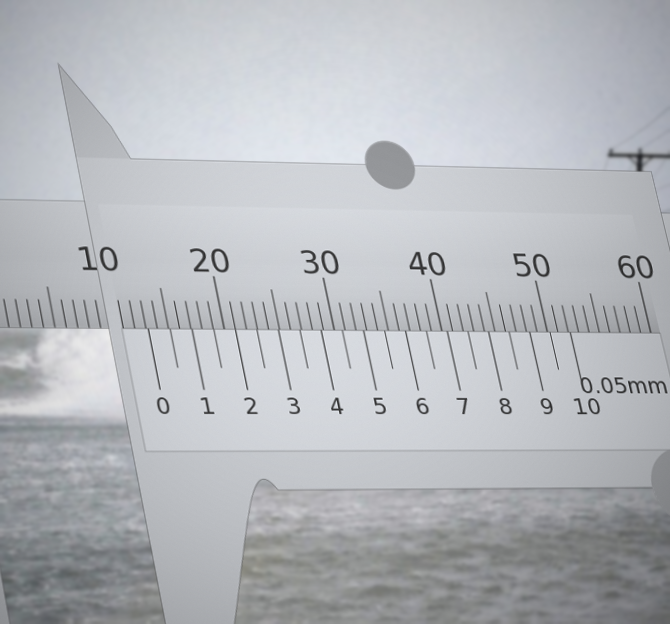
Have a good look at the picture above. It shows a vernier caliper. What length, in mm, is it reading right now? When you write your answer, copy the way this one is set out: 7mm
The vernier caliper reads 13.2mm
